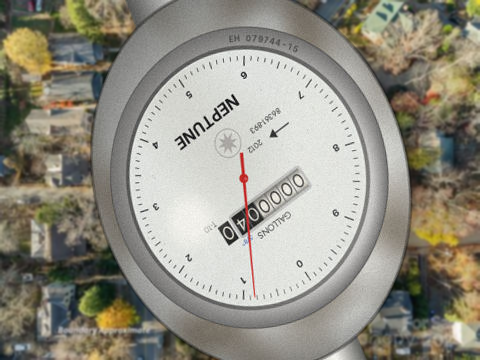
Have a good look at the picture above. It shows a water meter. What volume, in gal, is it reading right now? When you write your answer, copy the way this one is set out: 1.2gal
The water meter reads 40.8gal
